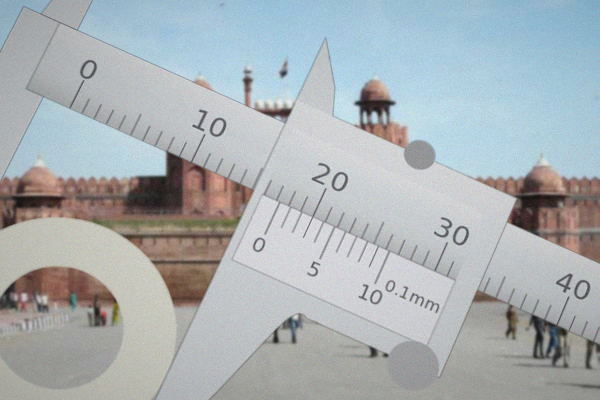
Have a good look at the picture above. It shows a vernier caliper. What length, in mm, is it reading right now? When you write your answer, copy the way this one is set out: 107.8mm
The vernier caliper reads 17.3mm
